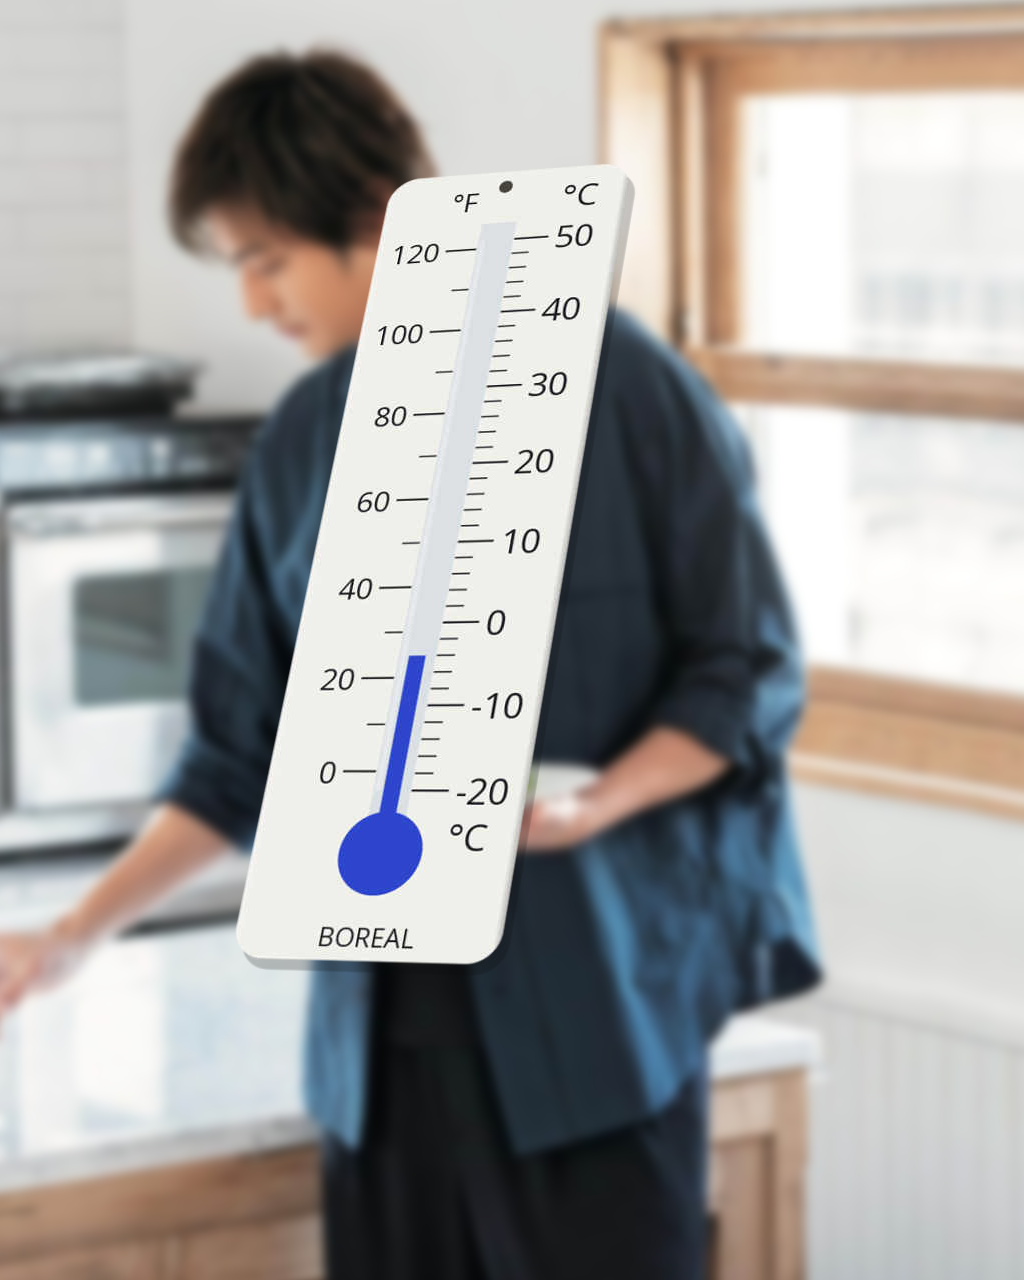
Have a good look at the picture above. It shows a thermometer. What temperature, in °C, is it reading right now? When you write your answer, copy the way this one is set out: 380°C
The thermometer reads -4°C
